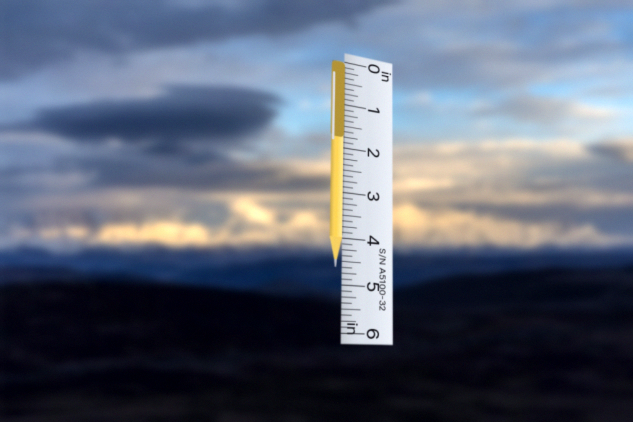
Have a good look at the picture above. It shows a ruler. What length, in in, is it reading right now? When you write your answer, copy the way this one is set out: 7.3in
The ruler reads 4.625in
